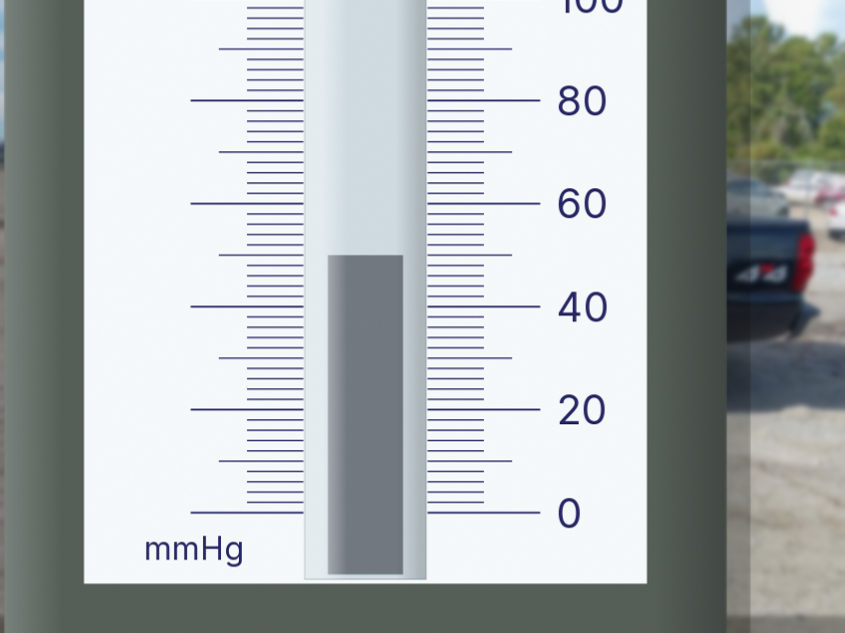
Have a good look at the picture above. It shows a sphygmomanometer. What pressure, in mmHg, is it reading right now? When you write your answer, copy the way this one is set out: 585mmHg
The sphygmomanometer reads 50mmHg
